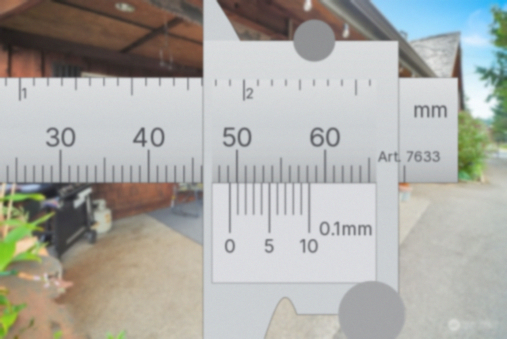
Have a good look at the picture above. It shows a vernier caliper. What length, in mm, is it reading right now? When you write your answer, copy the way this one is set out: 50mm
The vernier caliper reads 49.2mm
